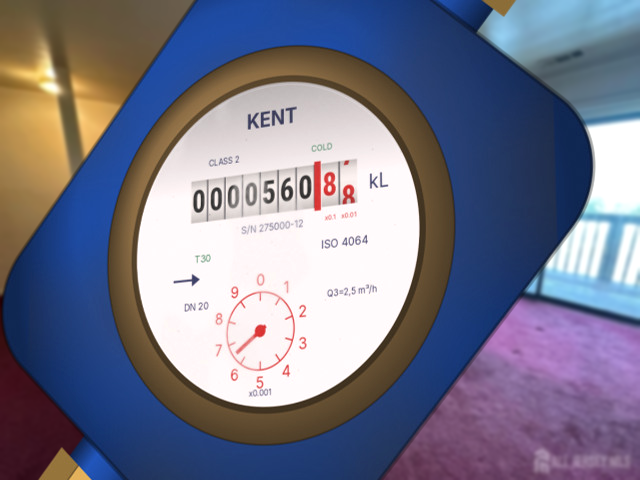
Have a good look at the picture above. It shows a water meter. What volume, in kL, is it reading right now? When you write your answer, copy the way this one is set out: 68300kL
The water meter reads 560.876kL
